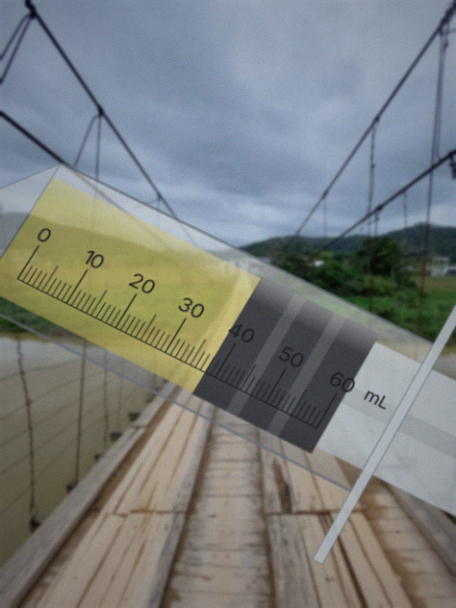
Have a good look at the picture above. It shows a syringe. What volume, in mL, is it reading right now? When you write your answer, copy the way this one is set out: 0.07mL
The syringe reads 38mL
